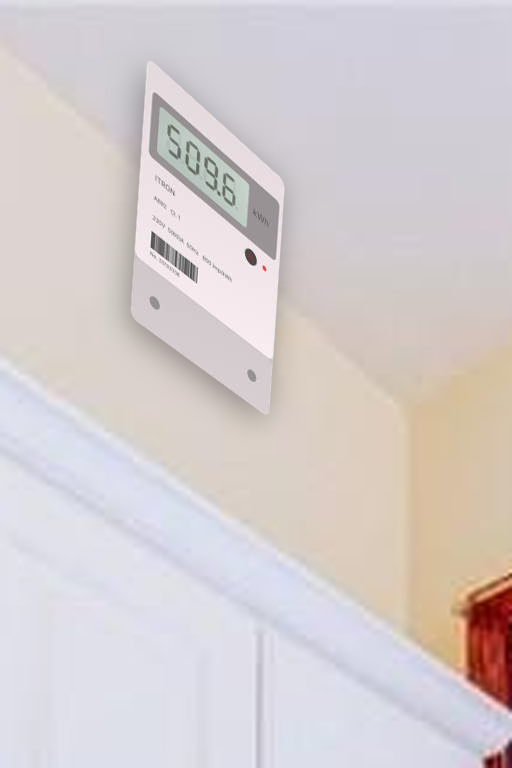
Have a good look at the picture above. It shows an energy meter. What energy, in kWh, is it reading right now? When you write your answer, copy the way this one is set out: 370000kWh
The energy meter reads 509.6kWh
